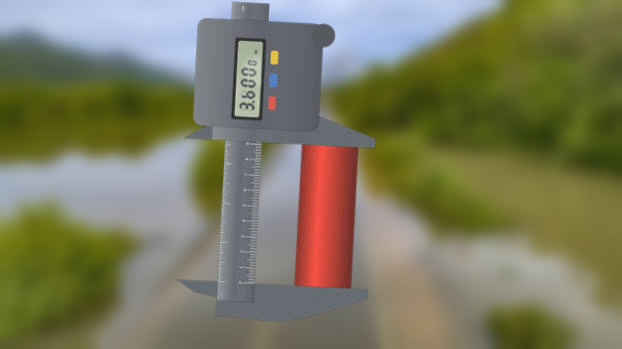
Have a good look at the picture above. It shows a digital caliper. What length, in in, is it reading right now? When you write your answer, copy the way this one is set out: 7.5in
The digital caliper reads 3.6000in
